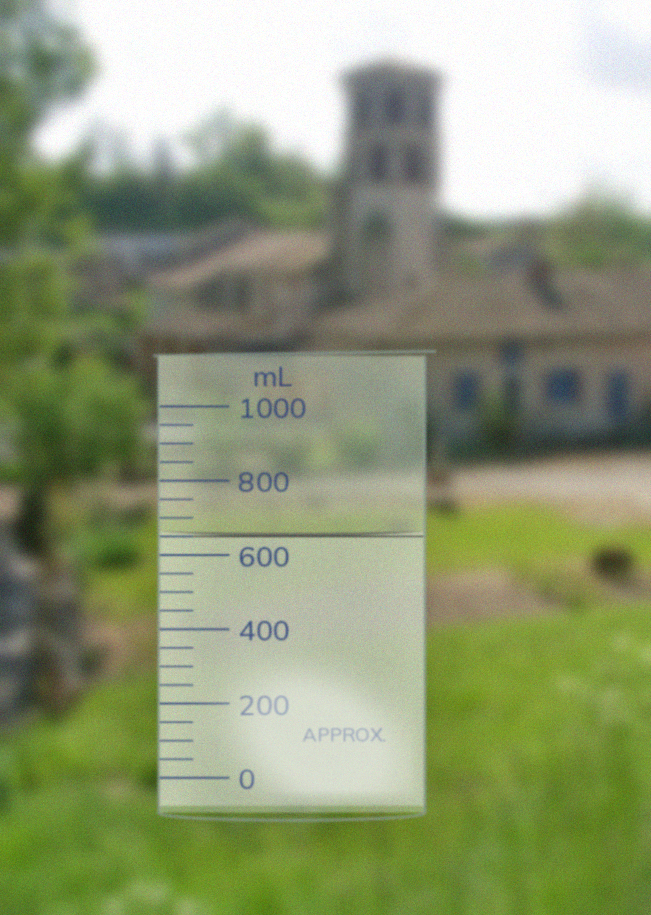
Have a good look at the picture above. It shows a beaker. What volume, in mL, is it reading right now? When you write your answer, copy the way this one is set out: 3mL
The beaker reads 650mL
